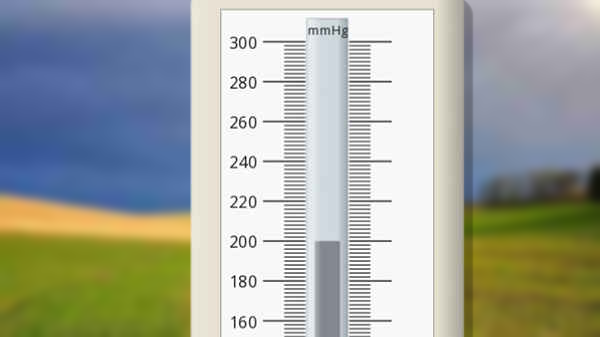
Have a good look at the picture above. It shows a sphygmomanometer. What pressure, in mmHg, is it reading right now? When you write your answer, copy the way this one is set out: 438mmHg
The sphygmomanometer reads 200mmHg
